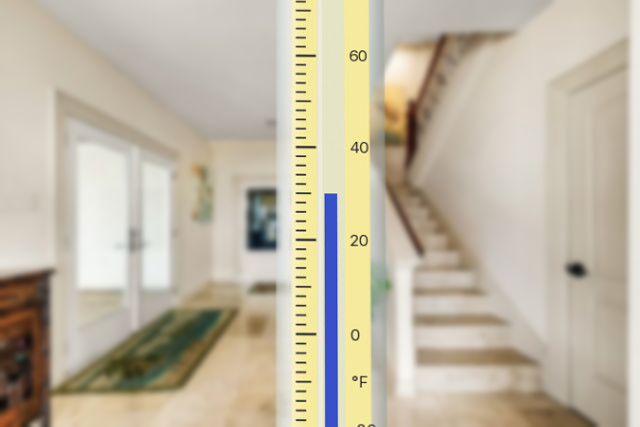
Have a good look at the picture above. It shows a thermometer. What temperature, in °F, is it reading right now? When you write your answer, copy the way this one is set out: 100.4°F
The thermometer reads 30°F
